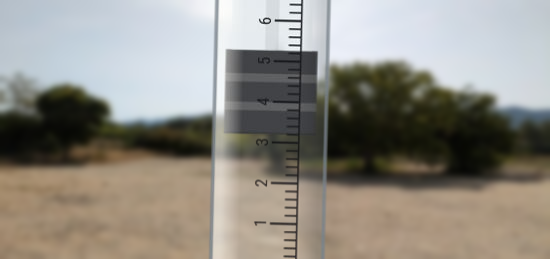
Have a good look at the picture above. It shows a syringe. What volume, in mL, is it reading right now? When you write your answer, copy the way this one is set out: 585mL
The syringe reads 3.2mL
